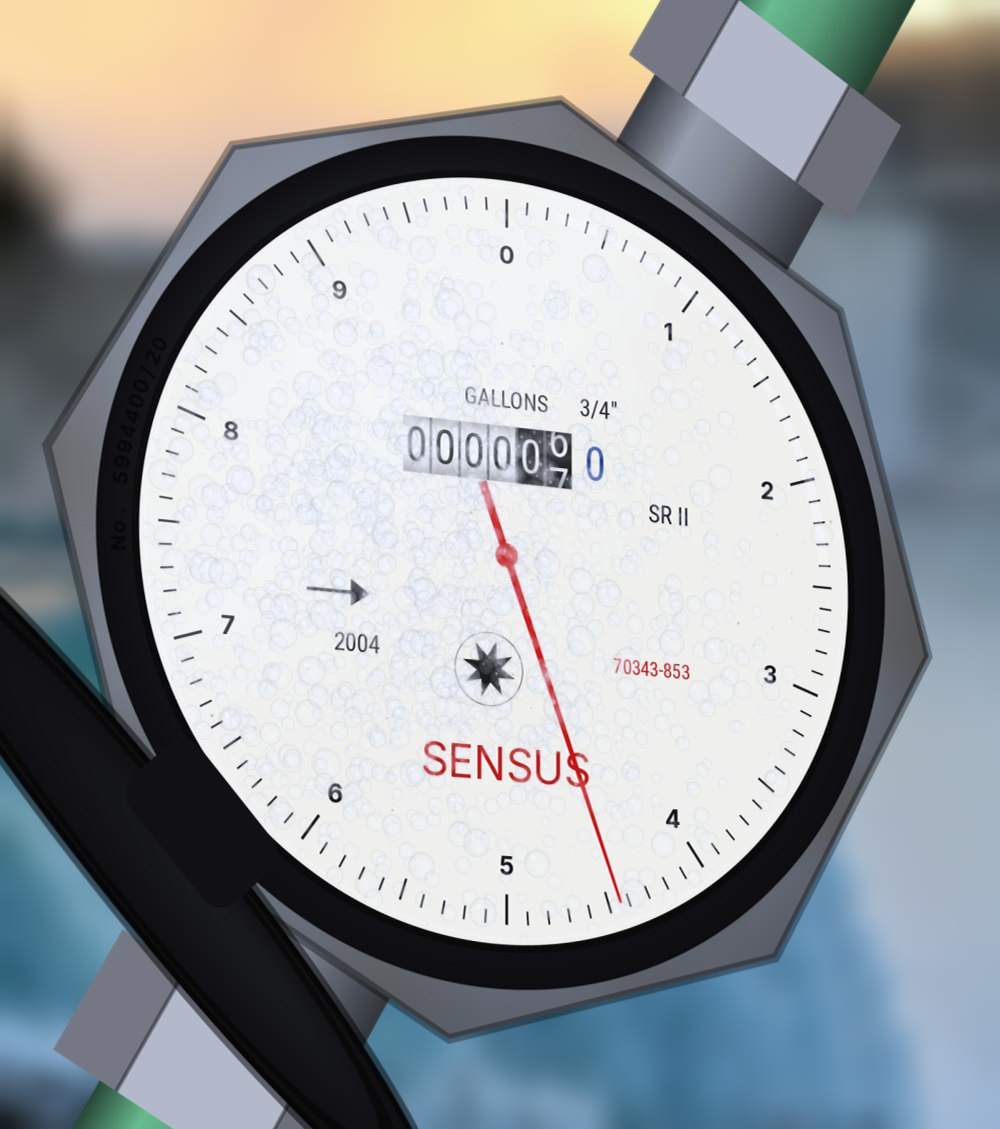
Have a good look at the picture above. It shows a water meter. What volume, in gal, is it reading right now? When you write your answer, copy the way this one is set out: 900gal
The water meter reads 64.4gal
